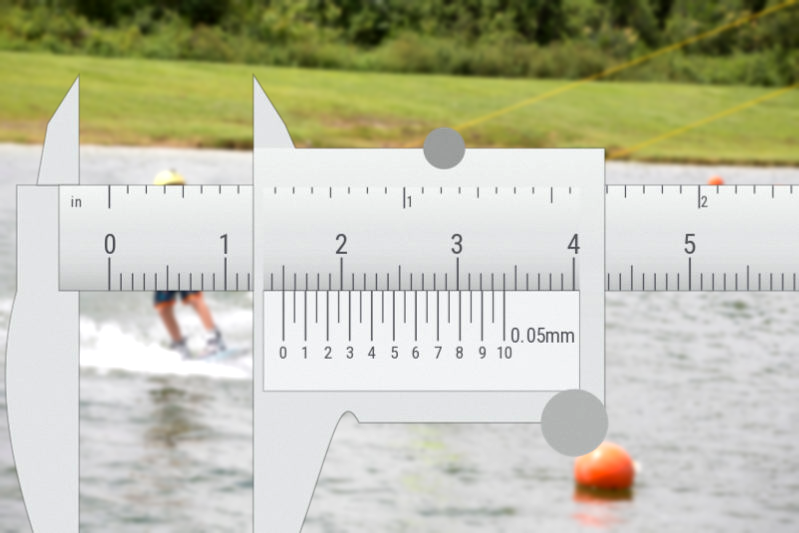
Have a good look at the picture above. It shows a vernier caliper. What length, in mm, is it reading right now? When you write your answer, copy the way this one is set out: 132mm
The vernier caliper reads 15.0mm
